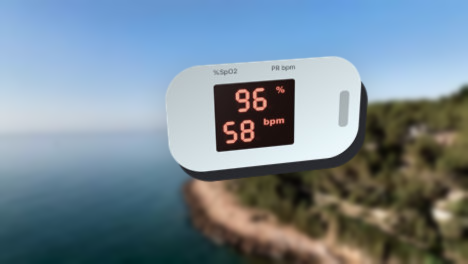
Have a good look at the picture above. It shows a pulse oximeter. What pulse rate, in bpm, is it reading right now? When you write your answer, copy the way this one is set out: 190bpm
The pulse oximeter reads 58bpm
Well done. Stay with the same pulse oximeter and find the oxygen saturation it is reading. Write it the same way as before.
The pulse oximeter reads 96%
